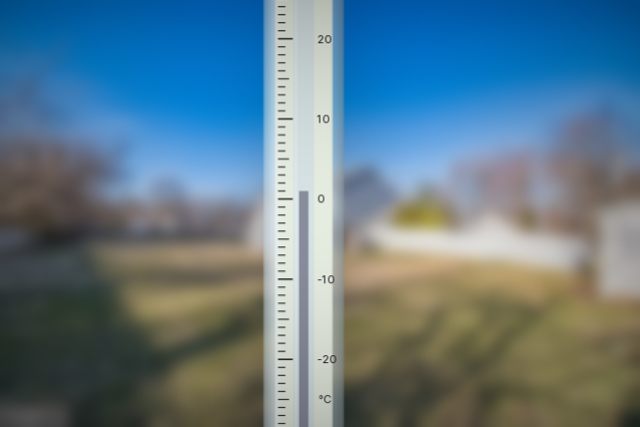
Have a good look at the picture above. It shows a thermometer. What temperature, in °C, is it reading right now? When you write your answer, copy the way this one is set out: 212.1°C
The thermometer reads 1°C
